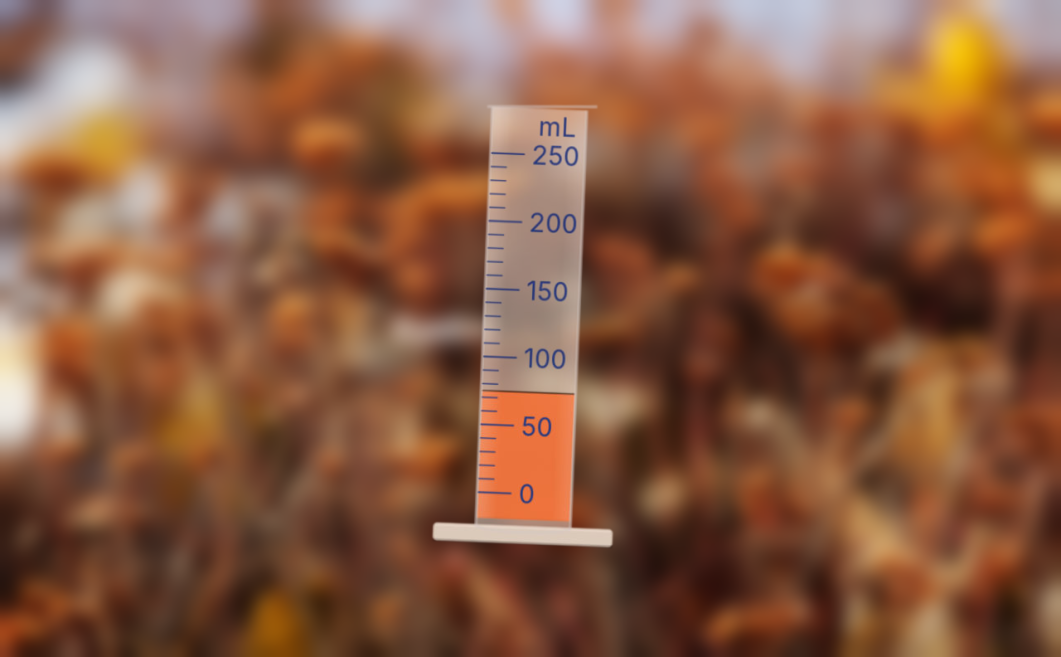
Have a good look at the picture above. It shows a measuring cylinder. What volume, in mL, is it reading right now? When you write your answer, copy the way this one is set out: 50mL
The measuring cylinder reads 75mL
